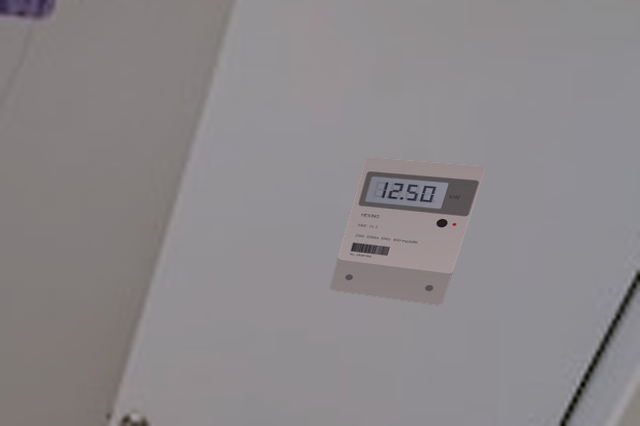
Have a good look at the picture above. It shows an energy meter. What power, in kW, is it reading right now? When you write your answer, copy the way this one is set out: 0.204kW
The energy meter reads 12.50kW
